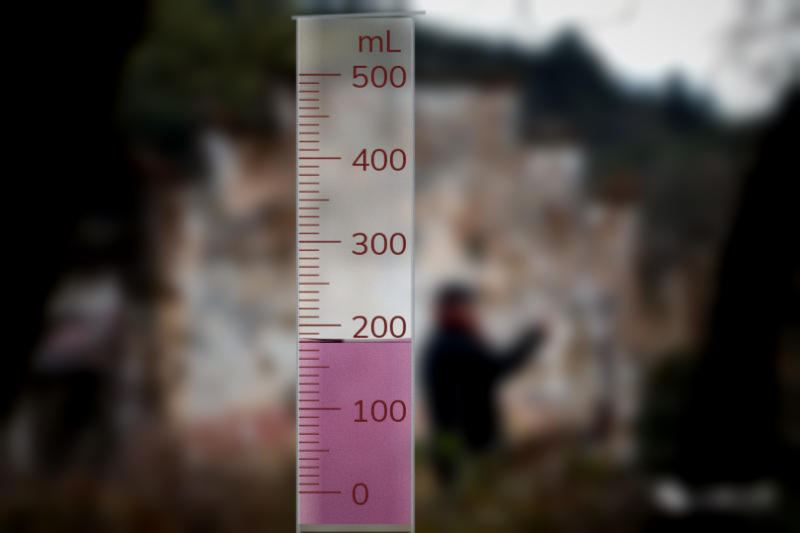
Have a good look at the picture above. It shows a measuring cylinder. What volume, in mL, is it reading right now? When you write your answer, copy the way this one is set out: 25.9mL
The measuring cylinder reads 180mL
